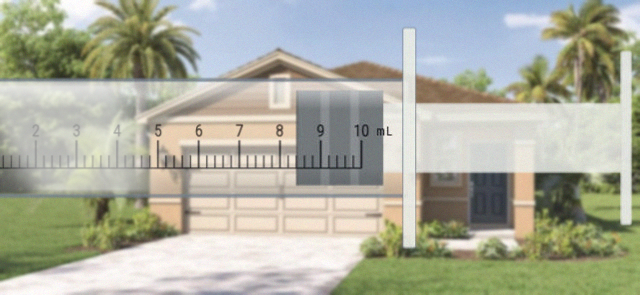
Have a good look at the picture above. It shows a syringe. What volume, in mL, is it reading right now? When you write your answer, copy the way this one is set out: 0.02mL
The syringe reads 8.4mL
